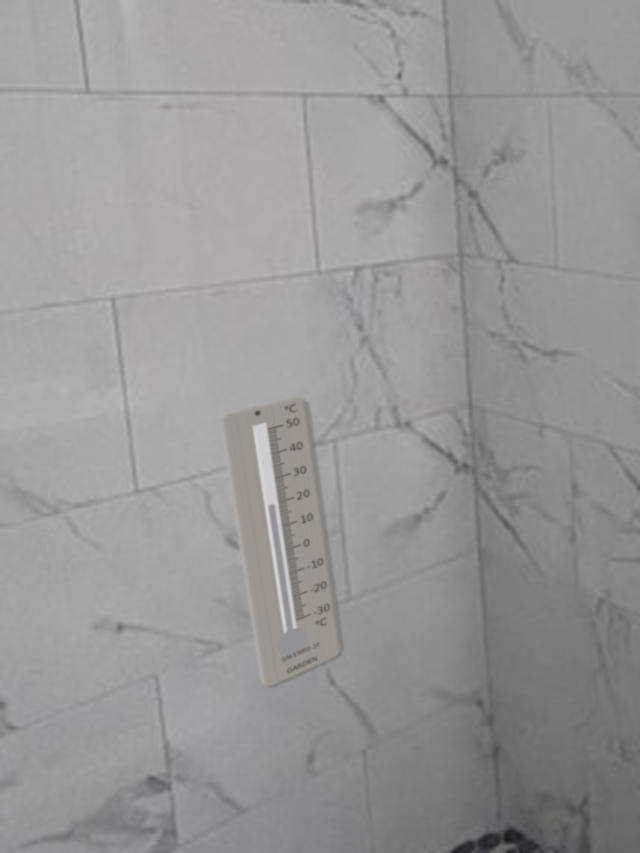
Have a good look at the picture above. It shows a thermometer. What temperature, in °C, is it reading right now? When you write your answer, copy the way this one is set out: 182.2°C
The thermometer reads 20°C
